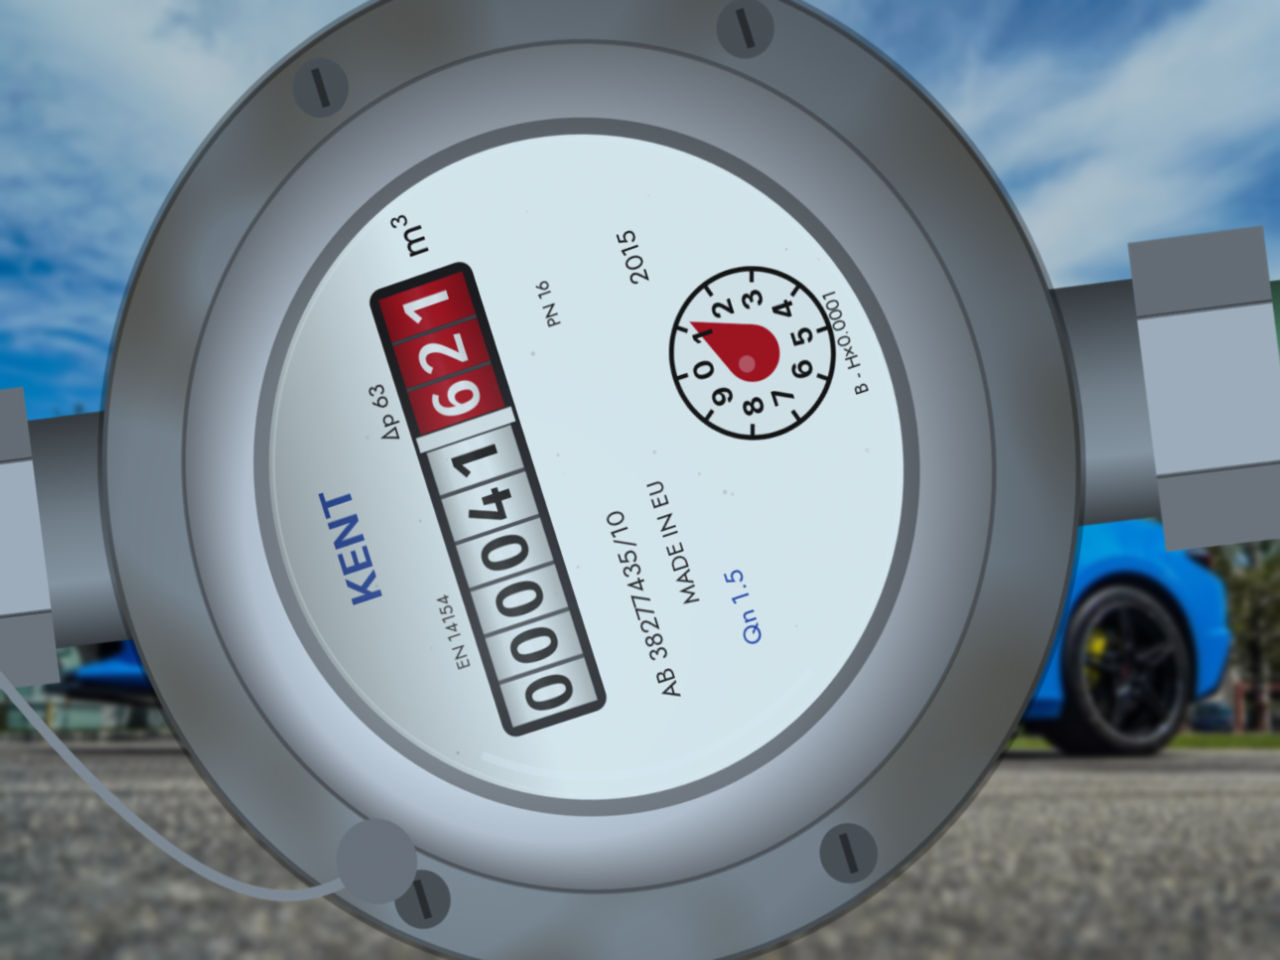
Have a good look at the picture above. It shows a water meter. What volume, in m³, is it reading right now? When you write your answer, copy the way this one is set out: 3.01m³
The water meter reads 41.6211m³
